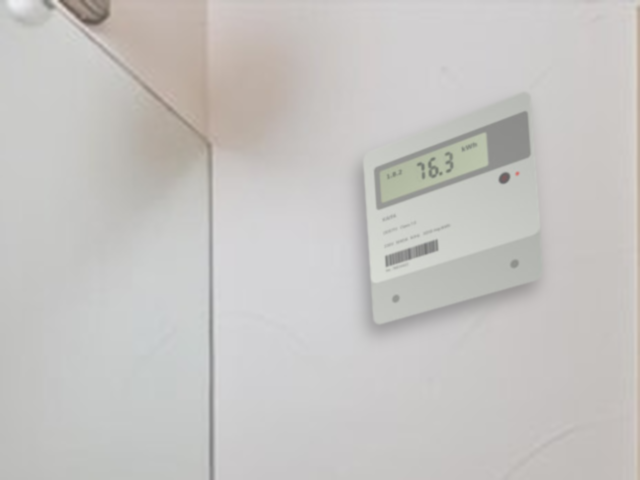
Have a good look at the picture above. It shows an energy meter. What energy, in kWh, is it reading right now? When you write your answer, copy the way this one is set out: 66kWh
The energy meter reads 76.3kWh
